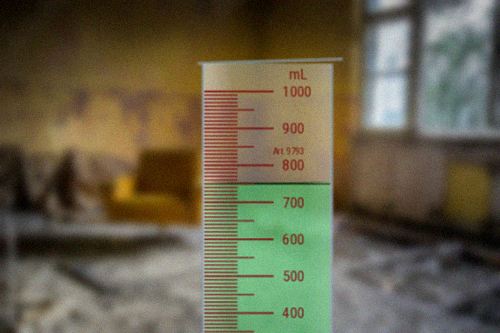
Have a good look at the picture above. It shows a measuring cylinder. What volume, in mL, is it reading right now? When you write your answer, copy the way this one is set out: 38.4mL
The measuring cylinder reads 750mL
